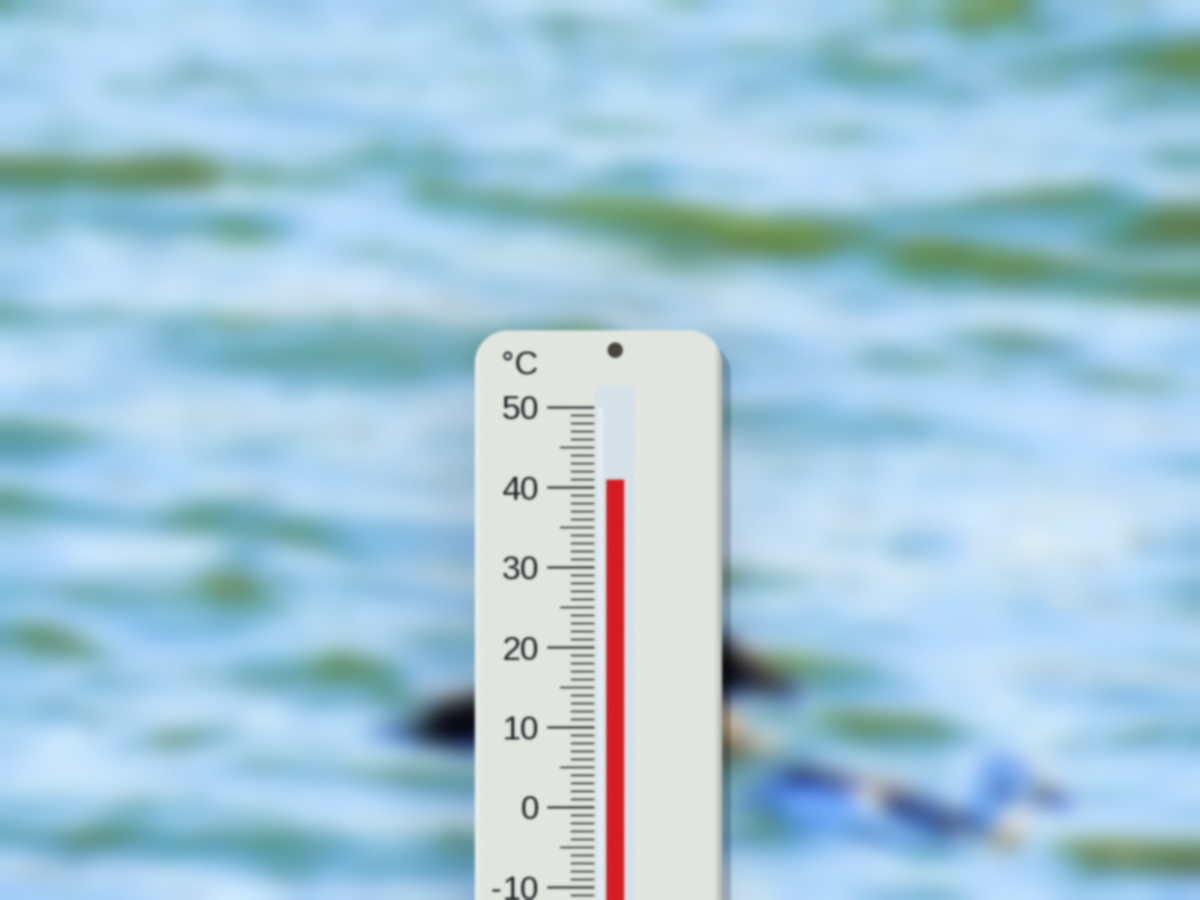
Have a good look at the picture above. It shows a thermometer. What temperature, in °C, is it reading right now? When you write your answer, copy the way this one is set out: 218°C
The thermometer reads 41°C
